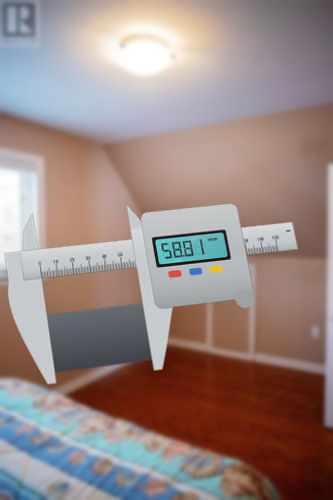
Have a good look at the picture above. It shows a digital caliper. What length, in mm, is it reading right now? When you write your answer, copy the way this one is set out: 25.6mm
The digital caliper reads 58.81mm
